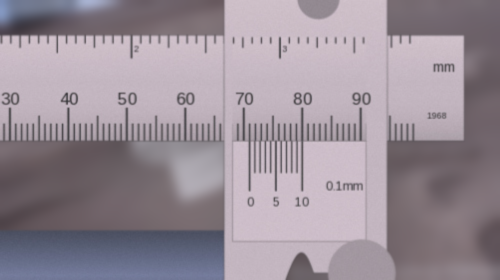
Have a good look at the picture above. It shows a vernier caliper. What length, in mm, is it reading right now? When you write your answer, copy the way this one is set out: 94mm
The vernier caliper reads 71.0mm
